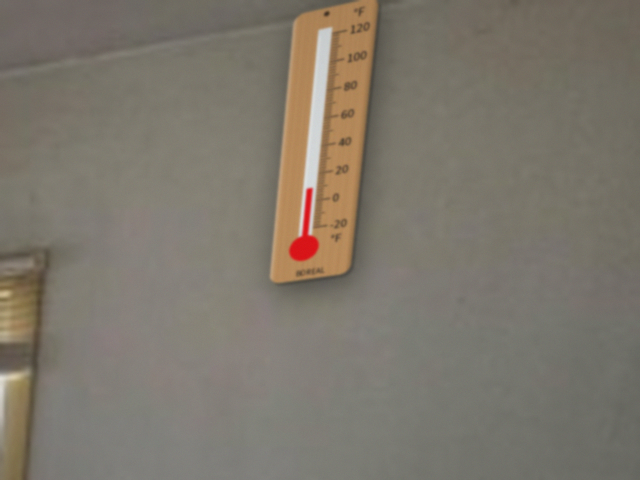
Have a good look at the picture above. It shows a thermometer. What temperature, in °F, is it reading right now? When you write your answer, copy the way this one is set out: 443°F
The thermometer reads 10°F
